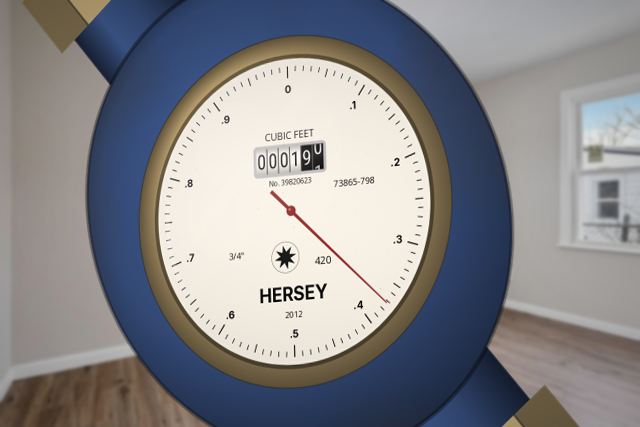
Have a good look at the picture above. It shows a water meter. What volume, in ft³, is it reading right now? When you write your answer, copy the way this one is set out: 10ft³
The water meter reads 190.37ft³
